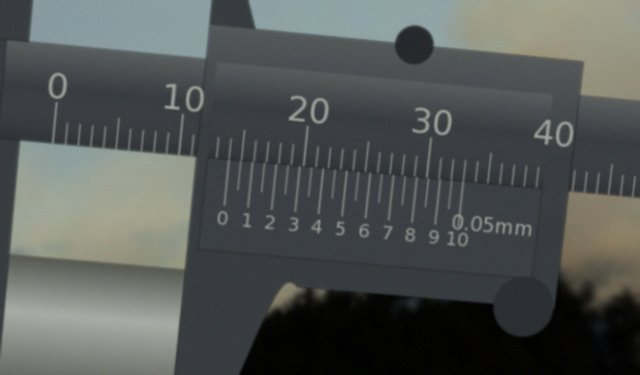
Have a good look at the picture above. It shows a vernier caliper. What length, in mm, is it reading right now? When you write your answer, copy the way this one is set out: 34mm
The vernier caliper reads 14.0mm
